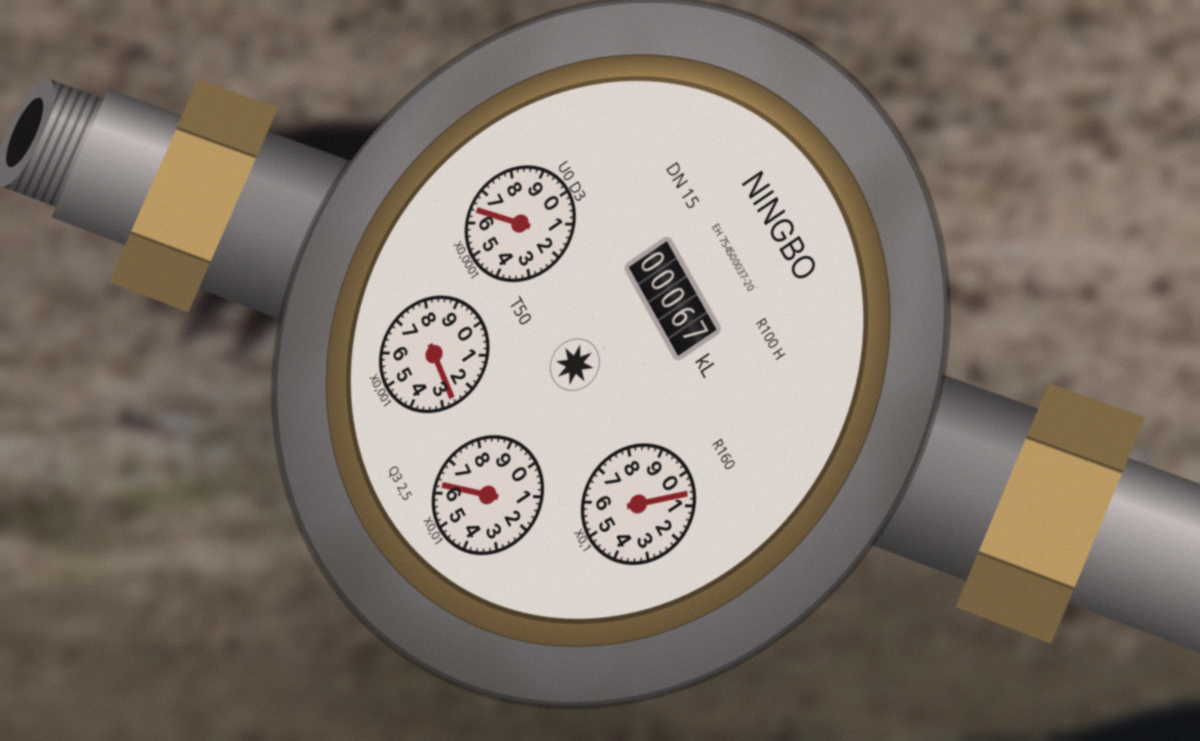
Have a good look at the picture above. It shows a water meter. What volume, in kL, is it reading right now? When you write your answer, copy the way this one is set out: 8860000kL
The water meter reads 67.0626kL
